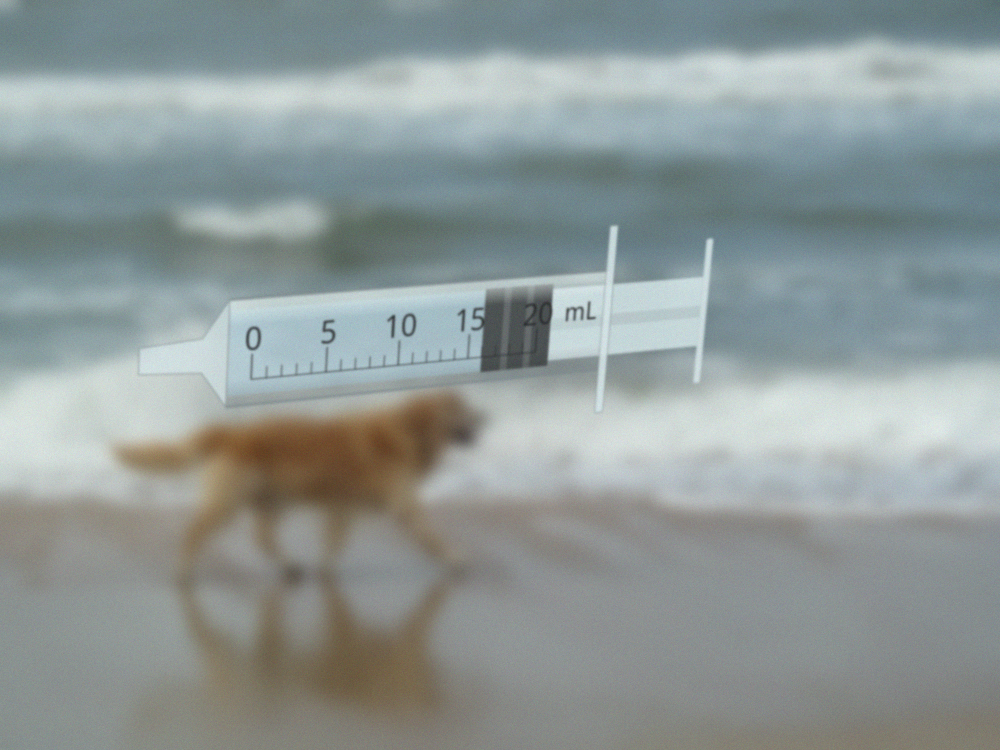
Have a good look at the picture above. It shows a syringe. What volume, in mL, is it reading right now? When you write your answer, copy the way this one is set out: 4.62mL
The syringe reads 16mL
